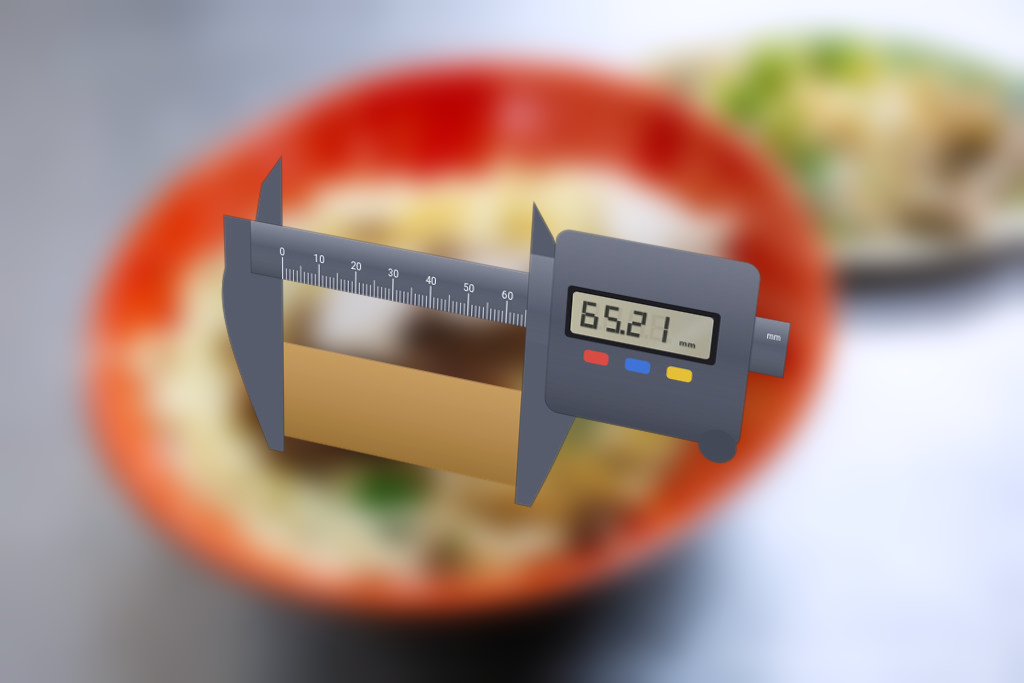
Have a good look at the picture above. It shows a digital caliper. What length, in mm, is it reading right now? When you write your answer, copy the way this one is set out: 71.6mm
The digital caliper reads 65.21mm
